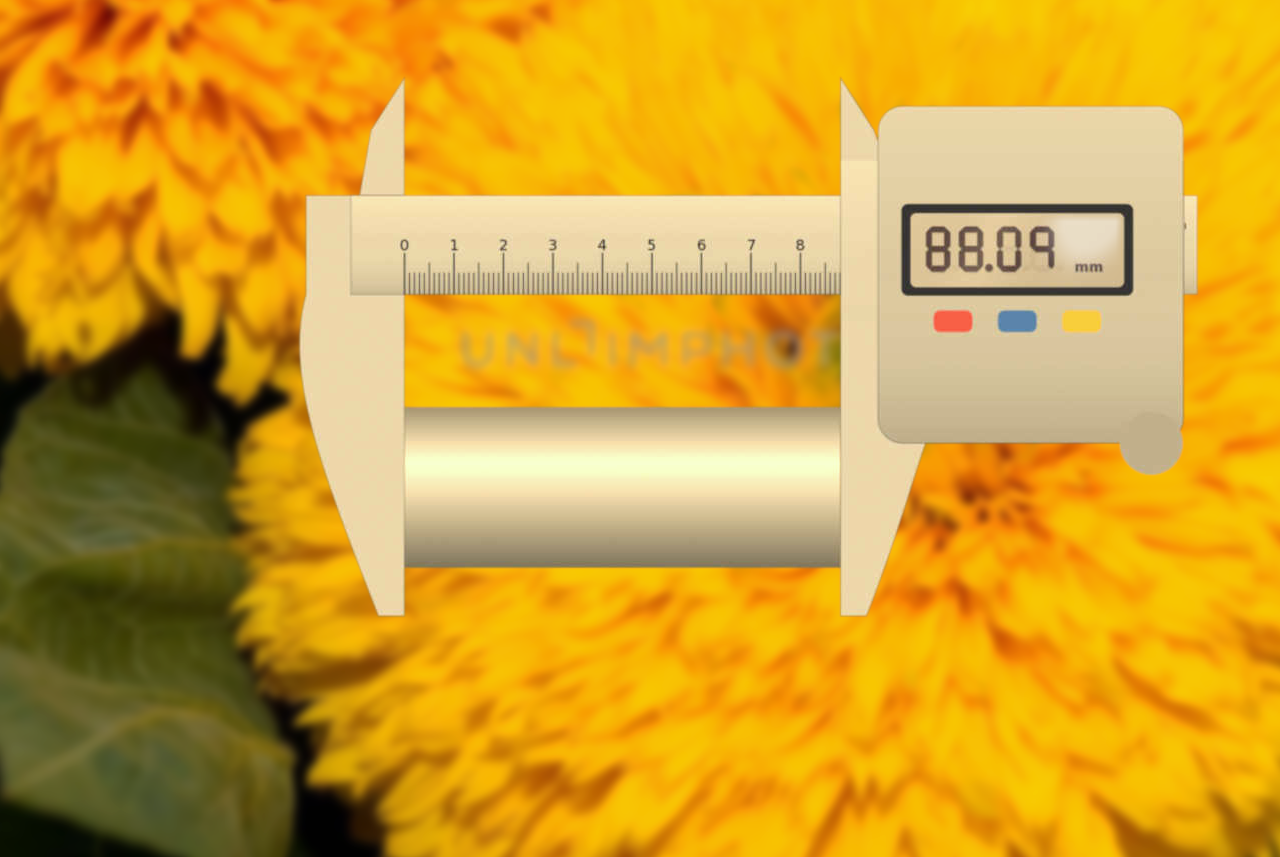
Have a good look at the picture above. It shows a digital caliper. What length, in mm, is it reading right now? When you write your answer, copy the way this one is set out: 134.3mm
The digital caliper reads 88.09mm
